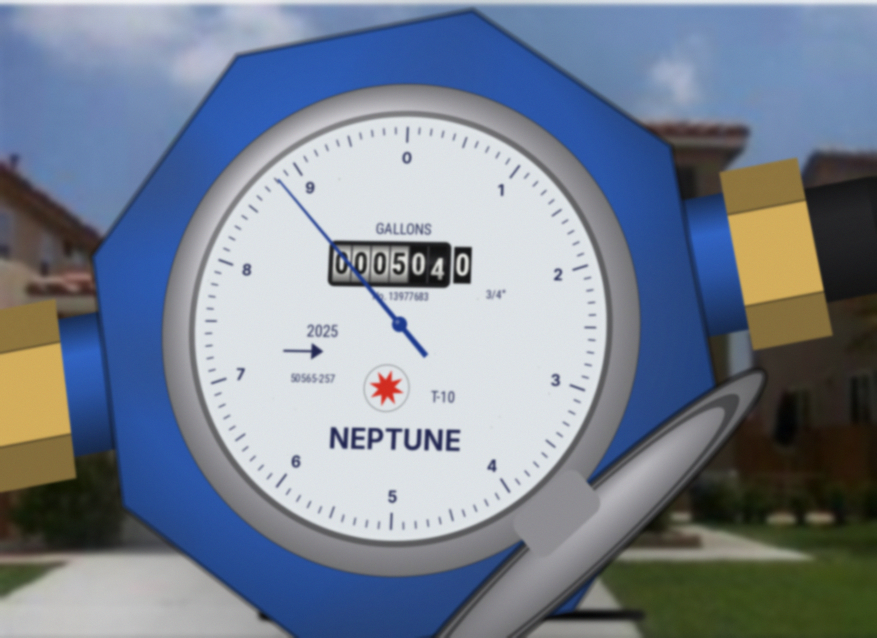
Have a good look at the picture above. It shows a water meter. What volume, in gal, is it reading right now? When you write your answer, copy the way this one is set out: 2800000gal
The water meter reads 5038.8gal
